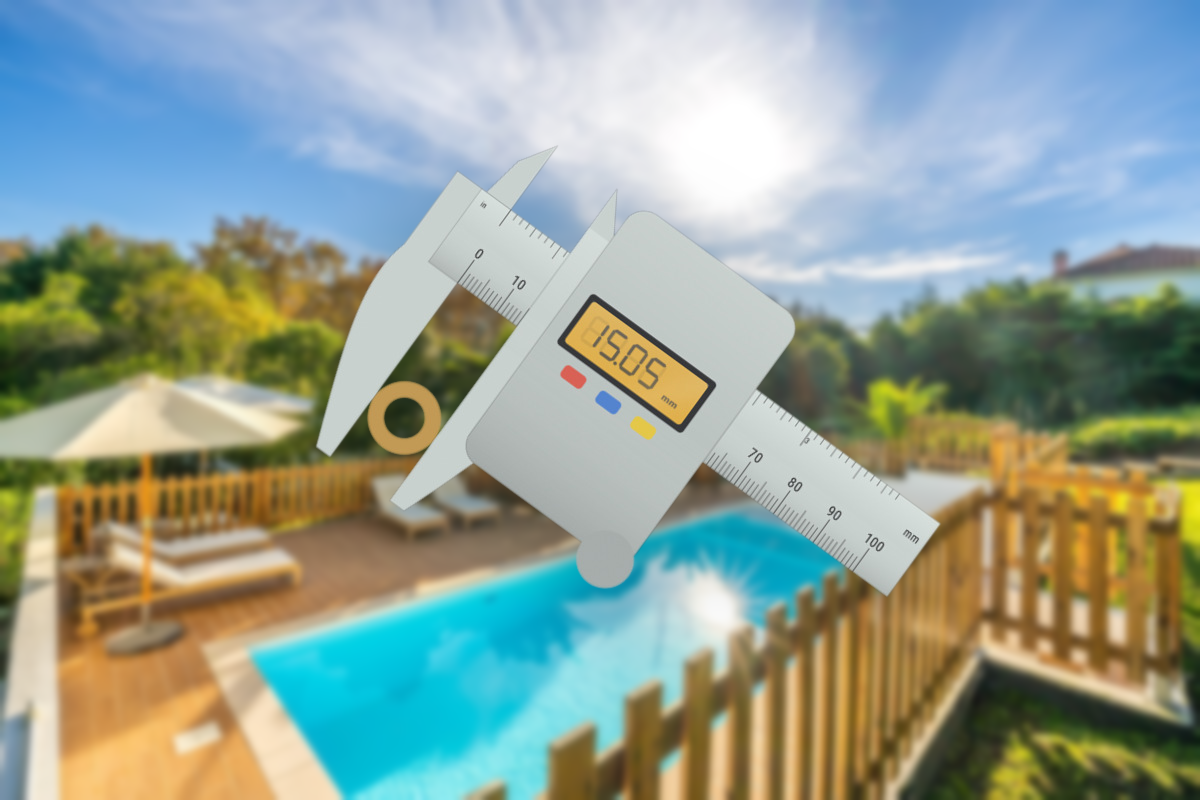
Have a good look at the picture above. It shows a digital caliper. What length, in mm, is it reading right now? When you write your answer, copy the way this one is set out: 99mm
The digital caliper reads 15.05mm
